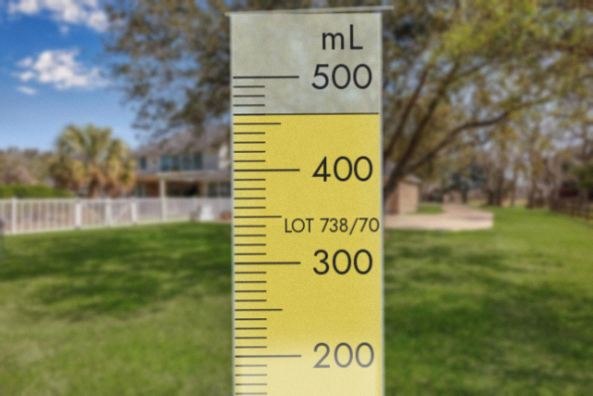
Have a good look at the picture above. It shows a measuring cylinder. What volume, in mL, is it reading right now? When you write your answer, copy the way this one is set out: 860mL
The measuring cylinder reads 460mL
